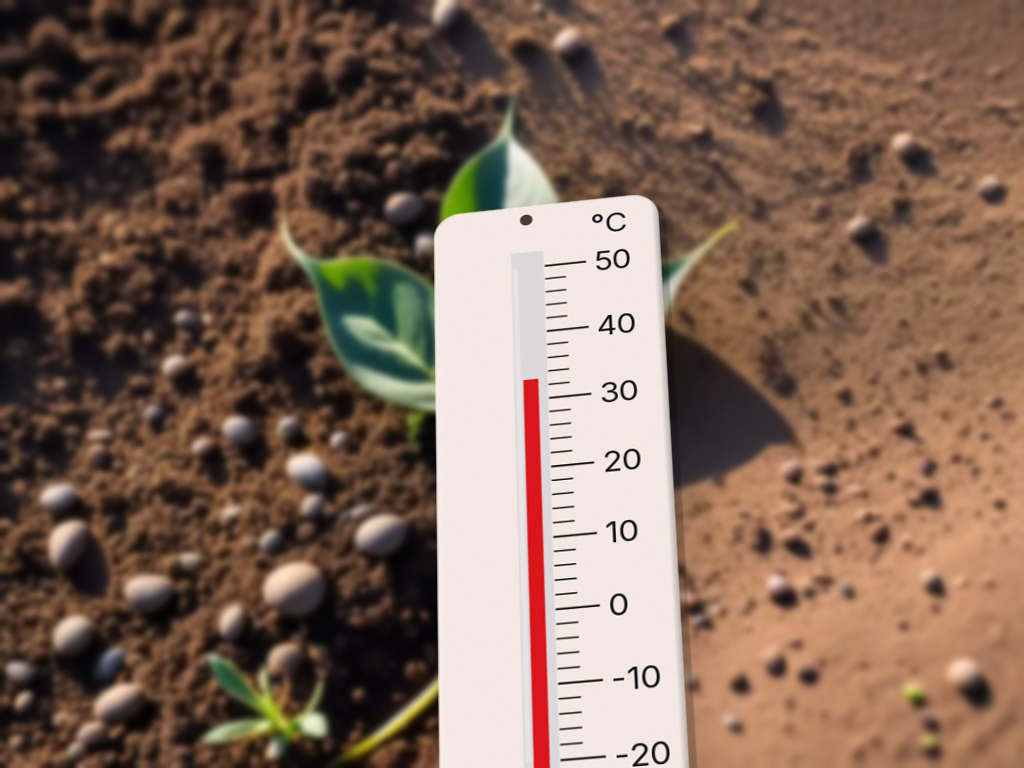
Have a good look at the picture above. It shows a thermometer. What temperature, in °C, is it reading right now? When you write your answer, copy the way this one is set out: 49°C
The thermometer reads 33°C
